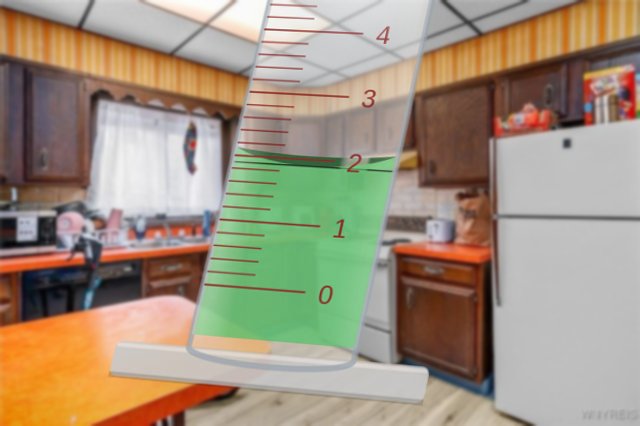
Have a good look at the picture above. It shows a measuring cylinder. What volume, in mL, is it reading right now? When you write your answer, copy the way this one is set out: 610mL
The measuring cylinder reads 1.9mL
